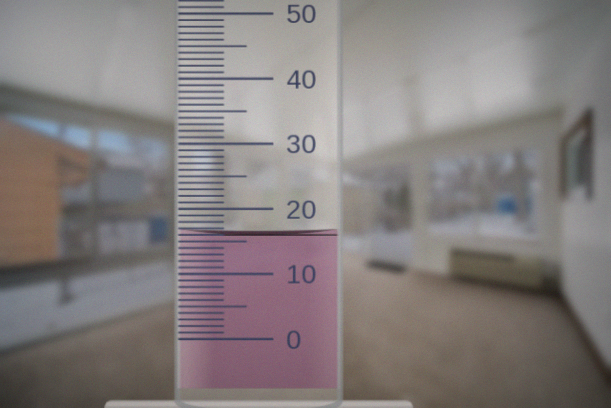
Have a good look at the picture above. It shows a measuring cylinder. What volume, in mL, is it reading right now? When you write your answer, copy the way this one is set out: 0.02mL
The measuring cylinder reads 16mL
